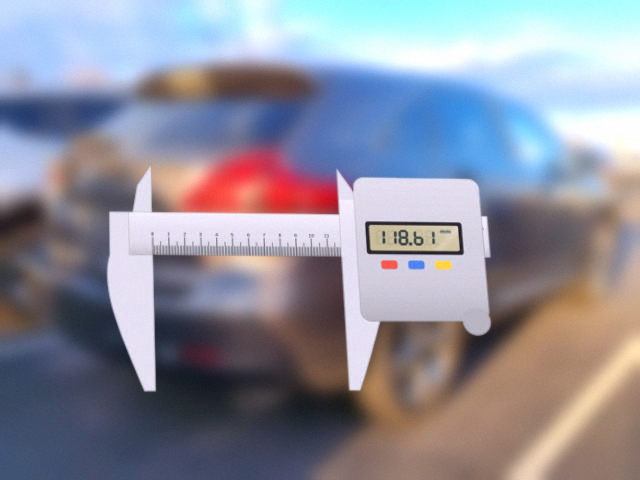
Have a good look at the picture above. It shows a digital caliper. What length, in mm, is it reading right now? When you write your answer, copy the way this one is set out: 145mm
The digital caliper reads 118.61mm
